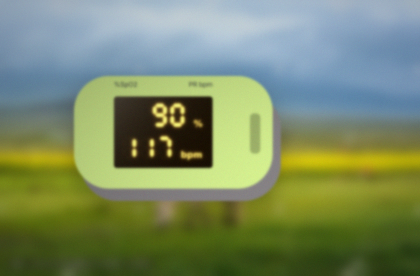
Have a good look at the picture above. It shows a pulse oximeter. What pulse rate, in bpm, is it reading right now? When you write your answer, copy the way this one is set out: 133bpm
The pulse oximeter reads 117bpm
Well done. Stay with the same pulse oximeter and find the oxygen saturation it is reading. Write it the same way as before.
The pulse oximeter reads 90%
